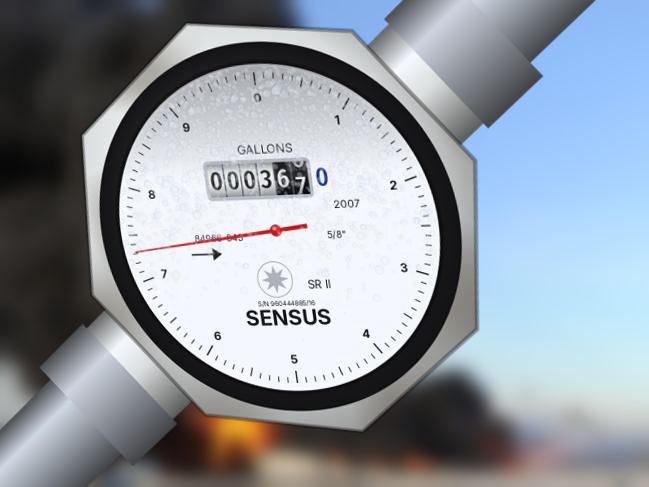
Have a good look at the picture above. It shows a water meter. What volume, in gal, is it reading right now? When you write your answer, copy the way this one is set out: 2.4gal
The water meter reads 3667.3gal
